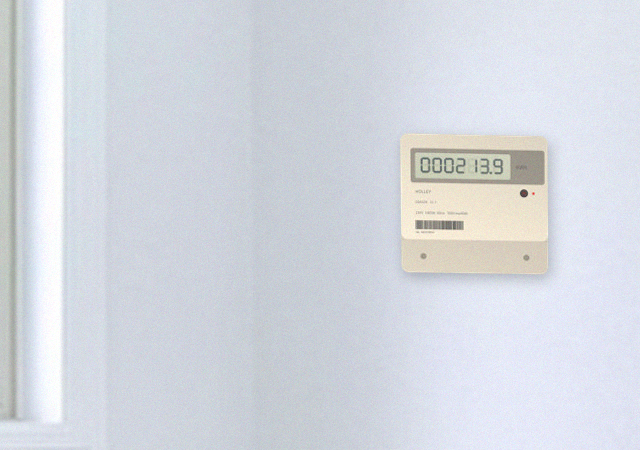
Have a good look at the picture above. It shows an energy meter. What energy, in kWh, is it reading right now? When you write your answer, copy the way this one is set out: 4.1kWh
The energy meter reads 213.9kWh
